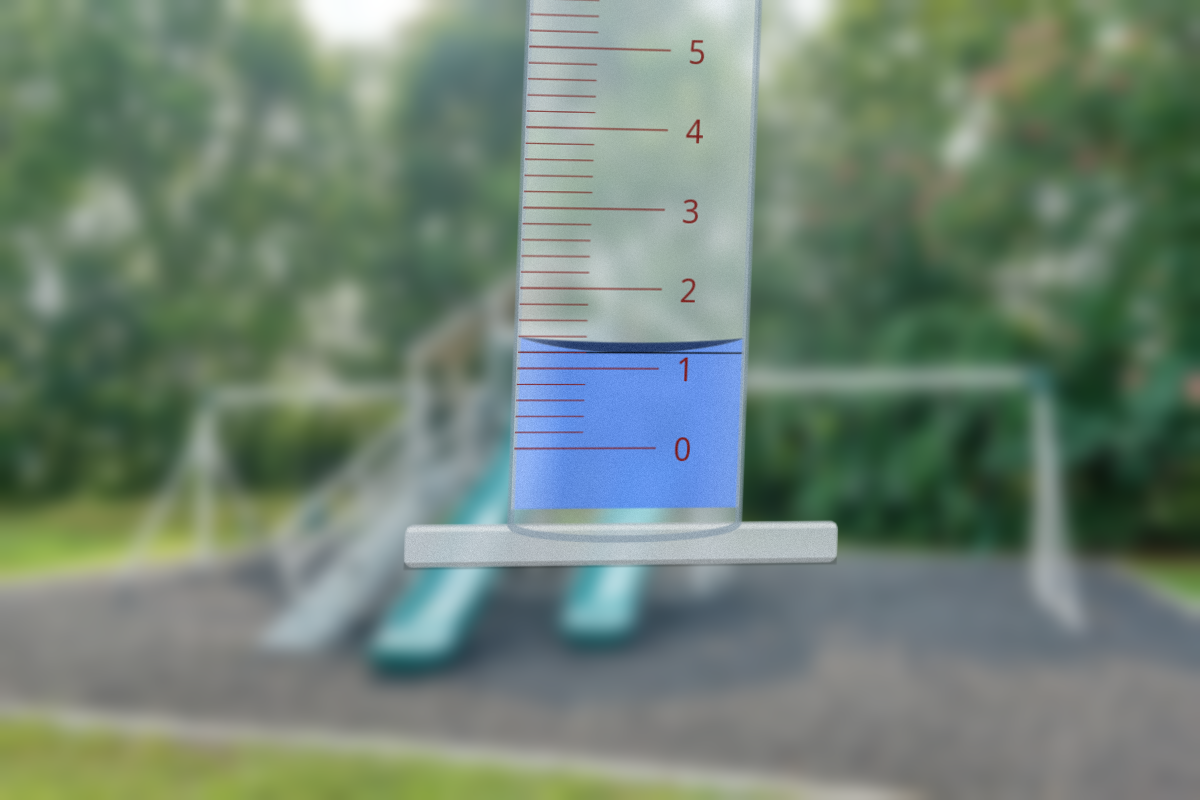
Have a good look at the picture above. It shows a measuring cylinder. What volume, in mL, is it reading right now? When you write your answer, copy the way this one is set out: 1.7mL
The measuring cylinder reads 1.2mL
